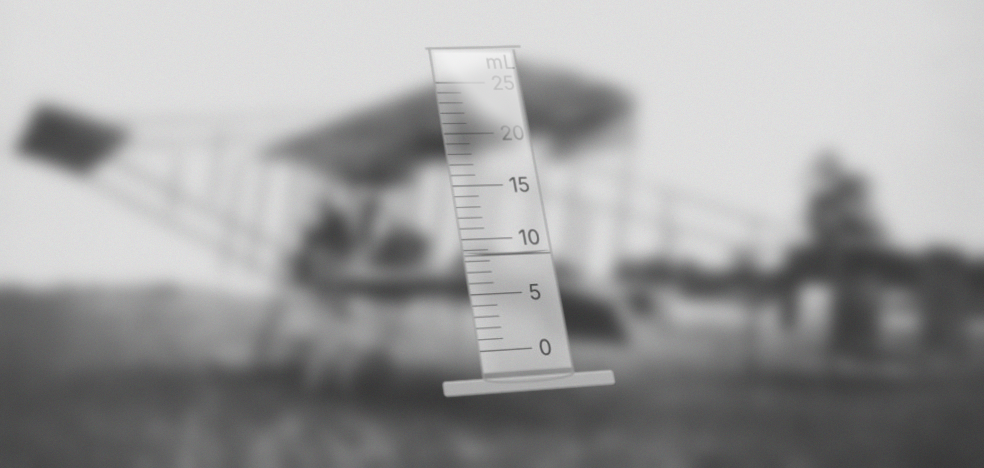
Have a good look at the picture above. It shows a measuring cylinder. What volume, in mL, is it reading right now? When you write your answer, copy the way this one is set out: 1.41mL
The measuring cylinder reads 8.5mL
